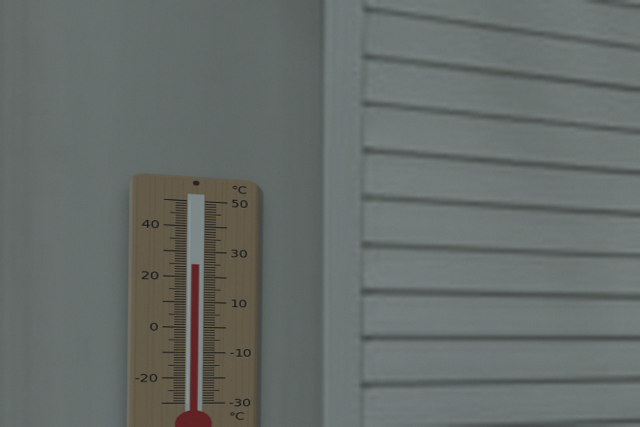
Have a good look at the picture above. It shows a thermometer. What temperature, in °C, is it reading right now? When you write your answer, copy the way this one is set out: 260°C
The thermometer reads 25°C
